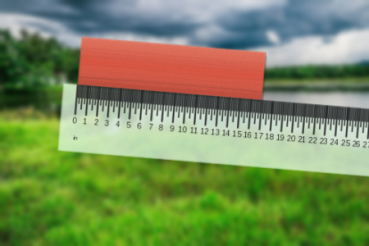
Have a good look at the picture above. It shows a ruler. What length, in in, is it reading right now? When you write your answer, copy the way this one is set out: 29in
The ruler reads 17in
